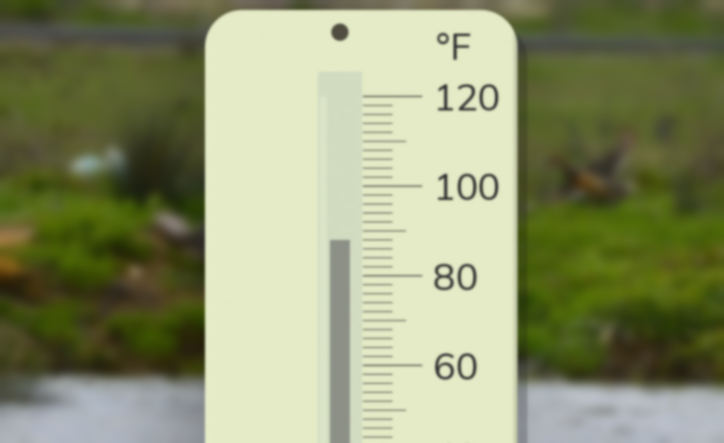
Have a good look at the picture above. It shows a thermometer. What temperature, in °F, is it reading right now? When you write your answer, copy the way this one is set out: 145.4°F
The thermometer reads 88°F
